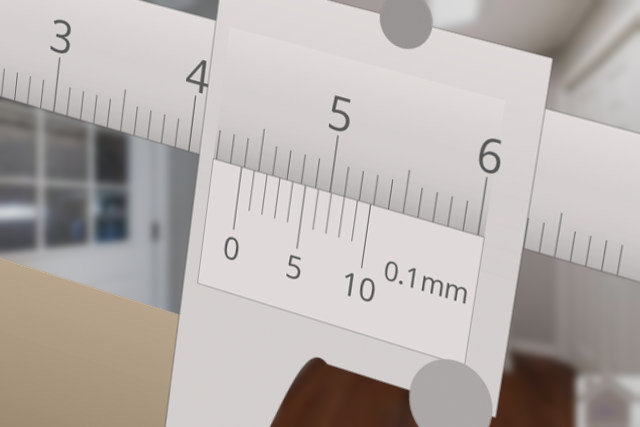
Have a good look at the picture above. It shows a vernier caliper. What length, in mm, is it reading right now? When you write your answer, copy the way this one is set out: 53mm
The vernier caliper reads 43.8mm
